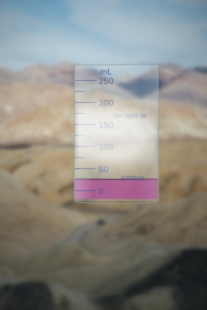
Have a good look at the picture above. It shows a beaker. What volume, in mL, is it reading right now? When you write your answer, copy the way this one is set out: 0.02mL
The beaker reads 25mL
